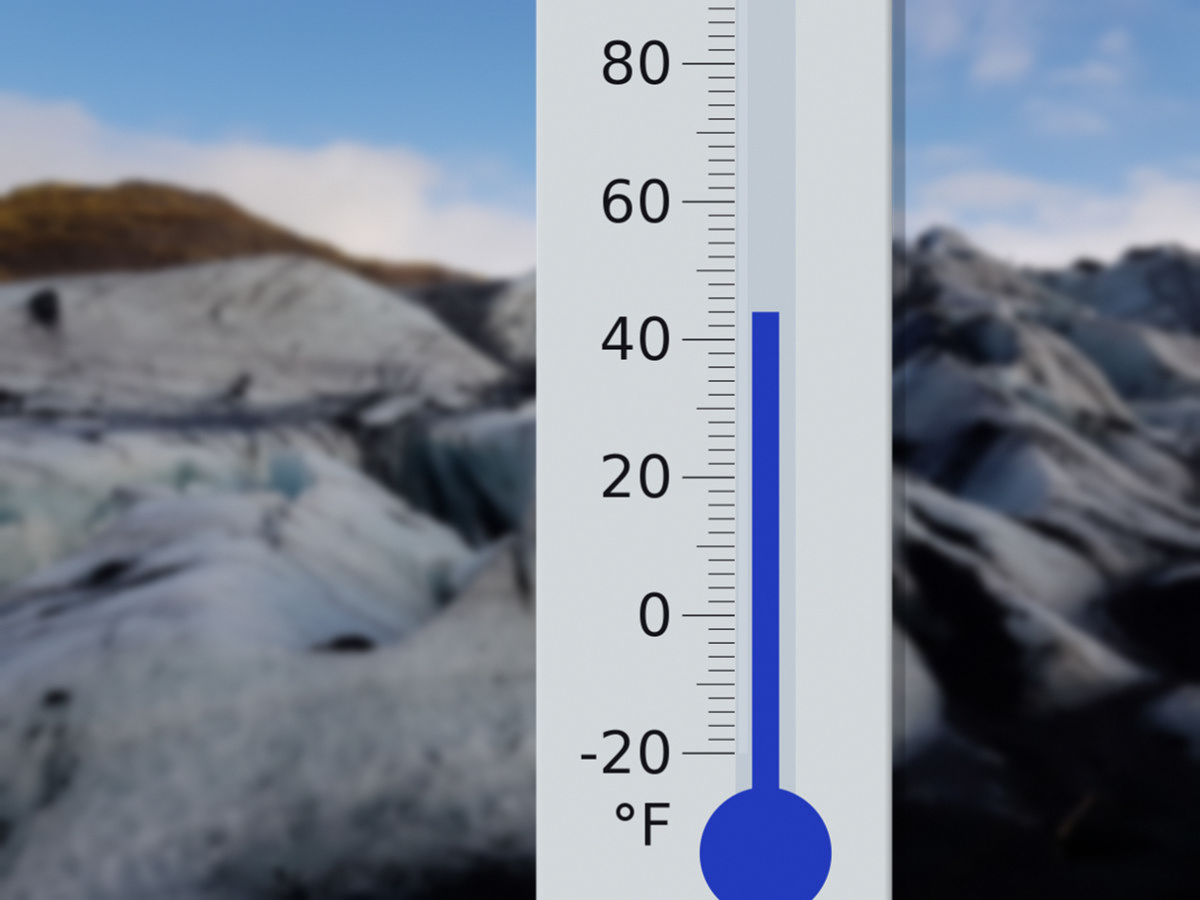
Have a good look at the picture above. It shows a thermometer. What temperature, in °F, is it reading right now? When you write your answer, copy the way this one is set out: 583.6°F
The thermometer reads 44°F
